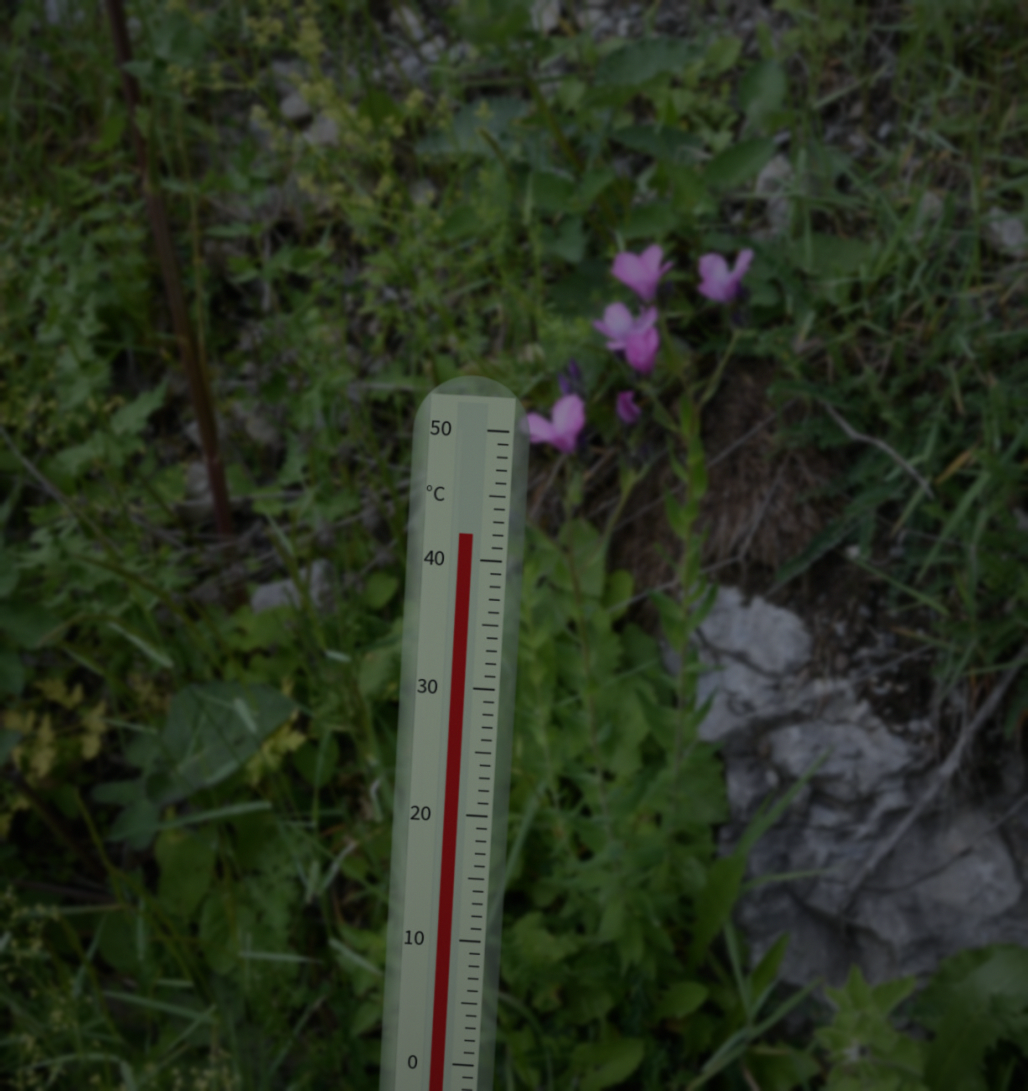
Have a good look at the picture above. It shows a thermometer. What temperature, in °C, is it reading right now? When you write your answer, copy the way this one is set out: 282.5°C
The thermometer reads 42°C
